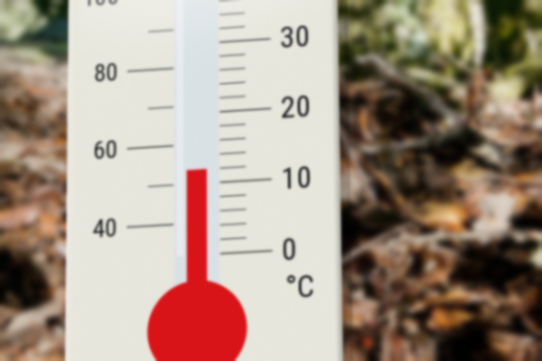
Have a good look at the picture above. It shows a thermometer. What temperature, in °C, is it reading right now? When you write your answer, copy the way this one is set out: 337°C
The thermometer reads 12°C
